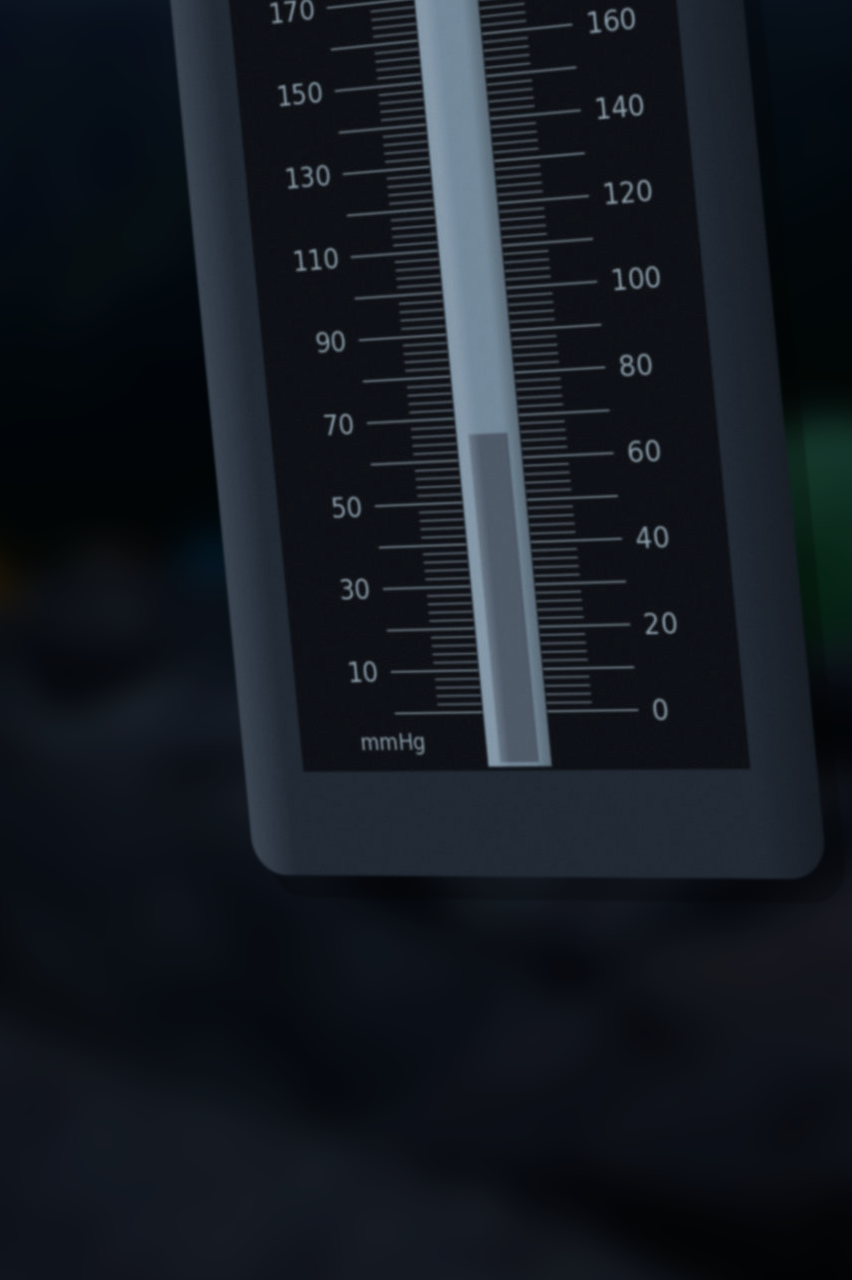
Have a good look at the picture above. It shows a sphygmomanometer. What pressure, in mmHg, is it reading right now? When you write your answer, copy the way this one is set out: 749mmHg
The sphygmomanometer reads 66mmHg
